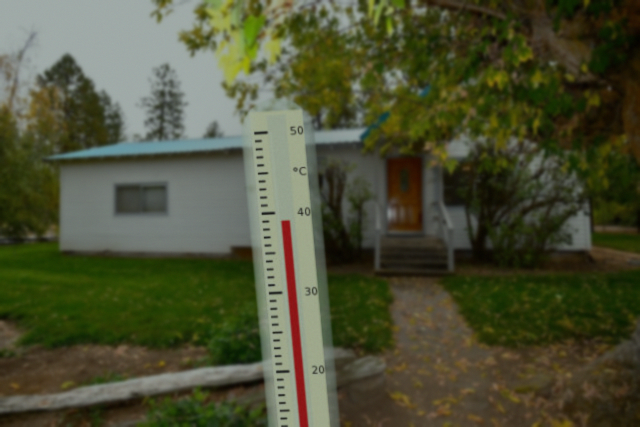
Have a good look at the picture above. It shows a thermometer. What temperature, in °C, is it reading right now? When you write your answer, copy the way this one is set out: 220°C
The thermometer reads 39°C
